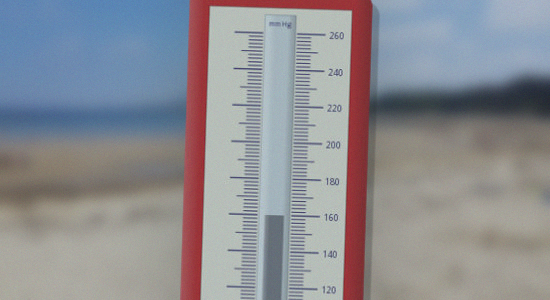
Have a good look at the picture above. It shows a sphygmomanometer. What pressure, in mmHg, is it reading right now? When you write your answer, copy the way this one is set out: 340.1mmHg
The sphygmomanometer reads 160mmHg
